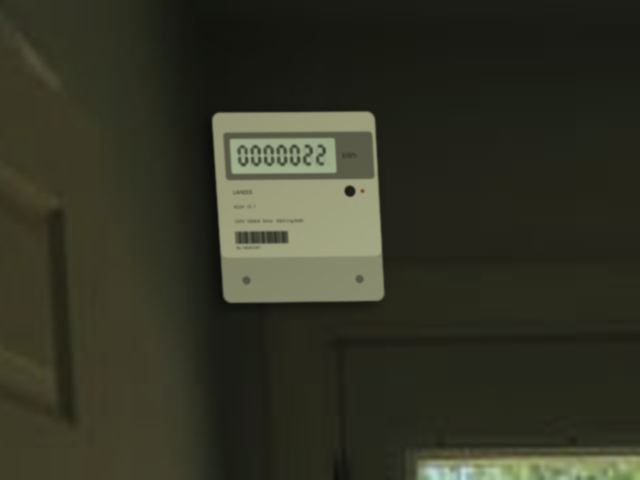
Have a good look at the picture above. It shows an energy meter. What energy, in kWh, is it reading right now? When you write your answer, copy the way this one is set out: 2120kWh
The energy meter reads 22kWh
